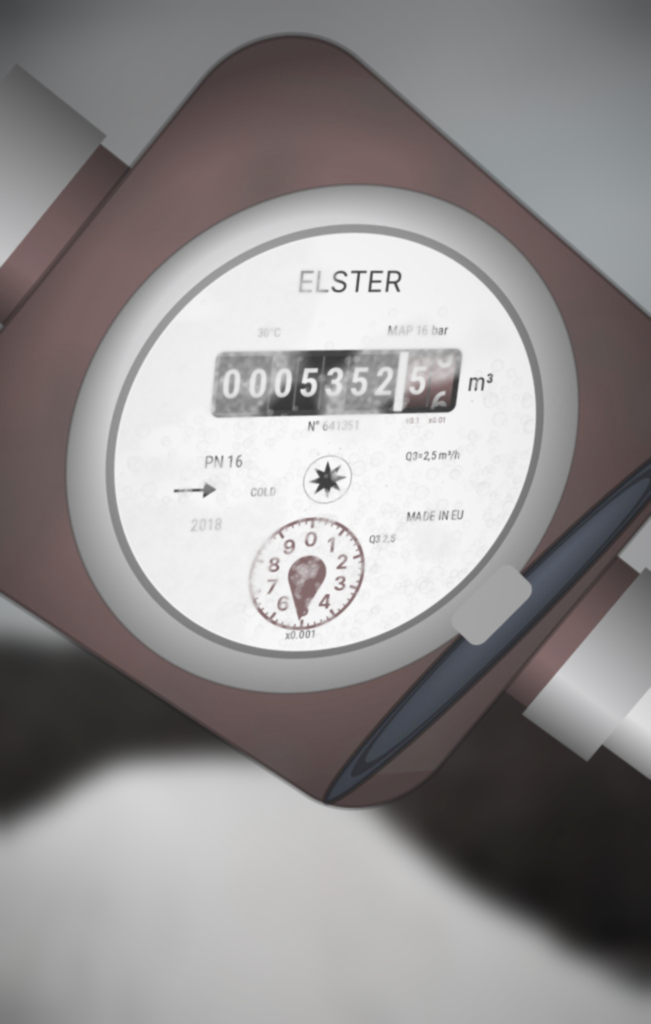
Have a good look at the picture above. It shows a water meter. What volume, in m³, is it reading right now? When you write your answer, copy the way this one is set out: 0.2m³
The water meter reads 5352.555m³
